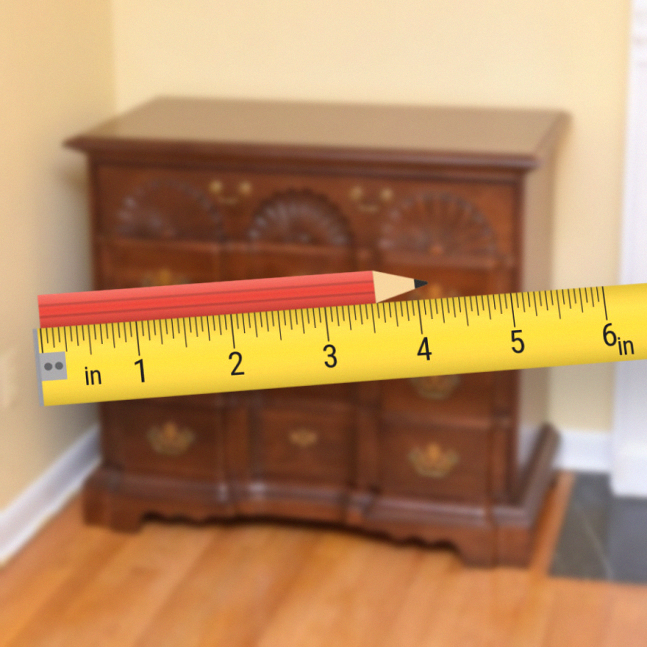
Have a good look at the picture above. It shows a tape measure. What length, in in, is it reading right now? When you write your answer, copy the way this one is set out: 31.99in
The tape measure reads 4.125in
